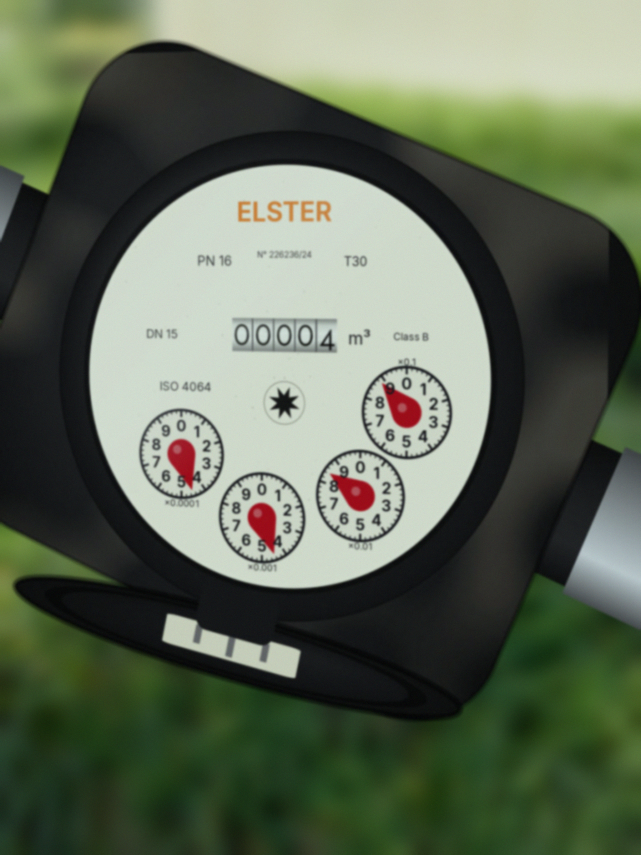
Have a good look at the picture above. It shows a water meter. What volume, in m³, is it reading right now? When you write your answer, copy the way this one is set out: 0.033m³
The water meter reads 3.8844m³
